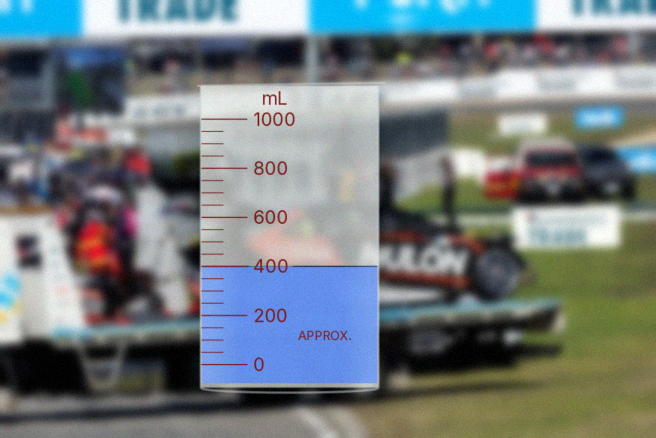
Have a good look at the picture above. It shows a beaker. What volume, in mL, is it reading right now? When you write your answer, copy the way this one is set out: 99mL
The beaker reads 400mL
